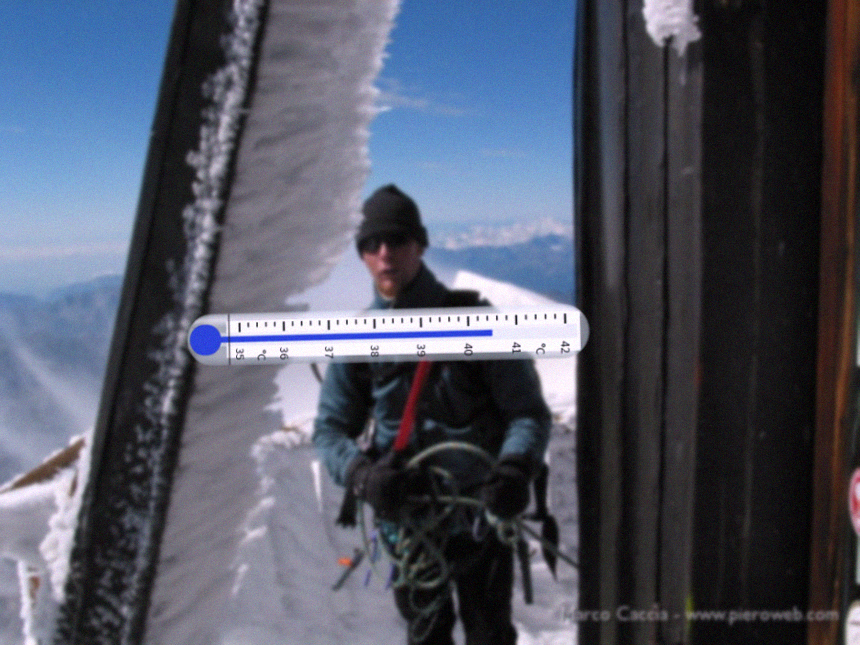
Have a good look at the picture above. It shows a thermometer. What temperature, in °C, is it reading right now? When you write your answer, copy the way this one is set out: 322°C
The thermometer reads 40.5°C
